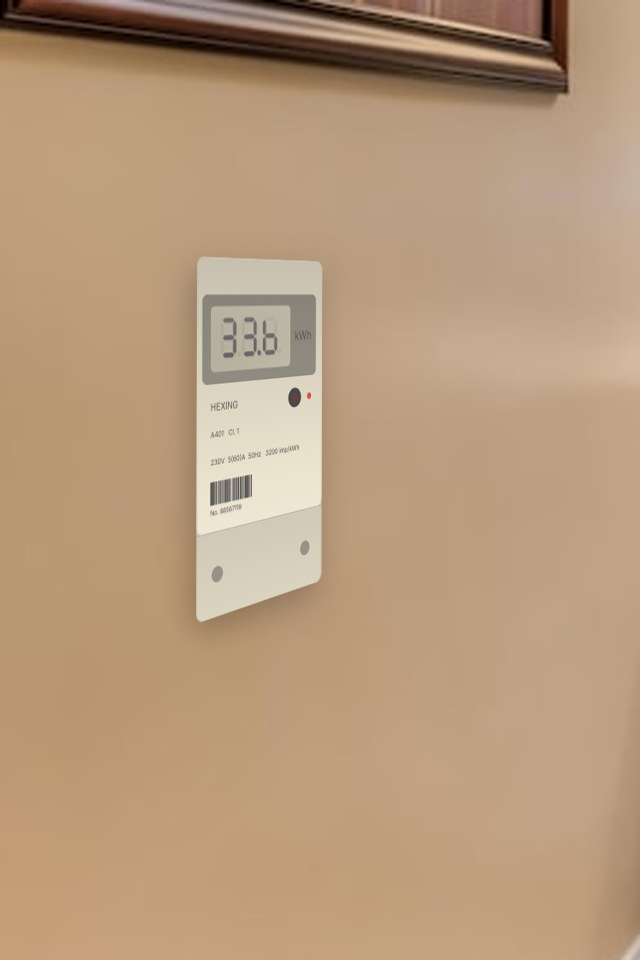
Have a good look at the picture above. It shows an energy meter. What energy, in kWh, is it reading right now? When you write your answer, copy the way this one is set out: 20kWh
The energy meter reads 33.6kWh
